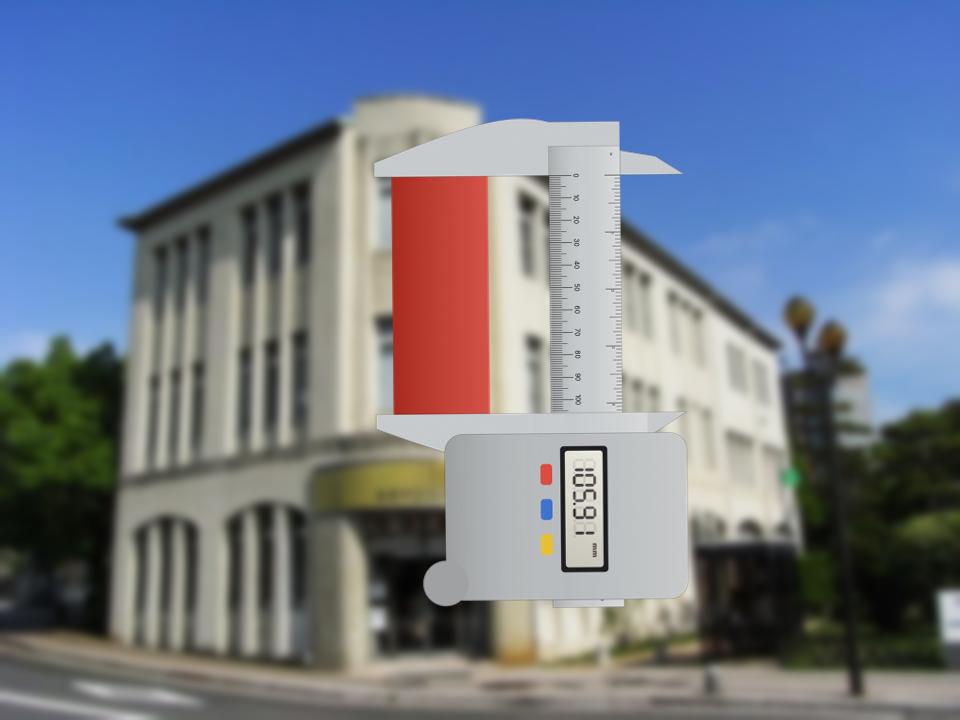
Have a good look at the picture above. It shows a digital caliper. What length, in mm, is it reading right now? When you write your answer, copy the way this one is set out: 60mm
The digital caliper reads 105.91mm
